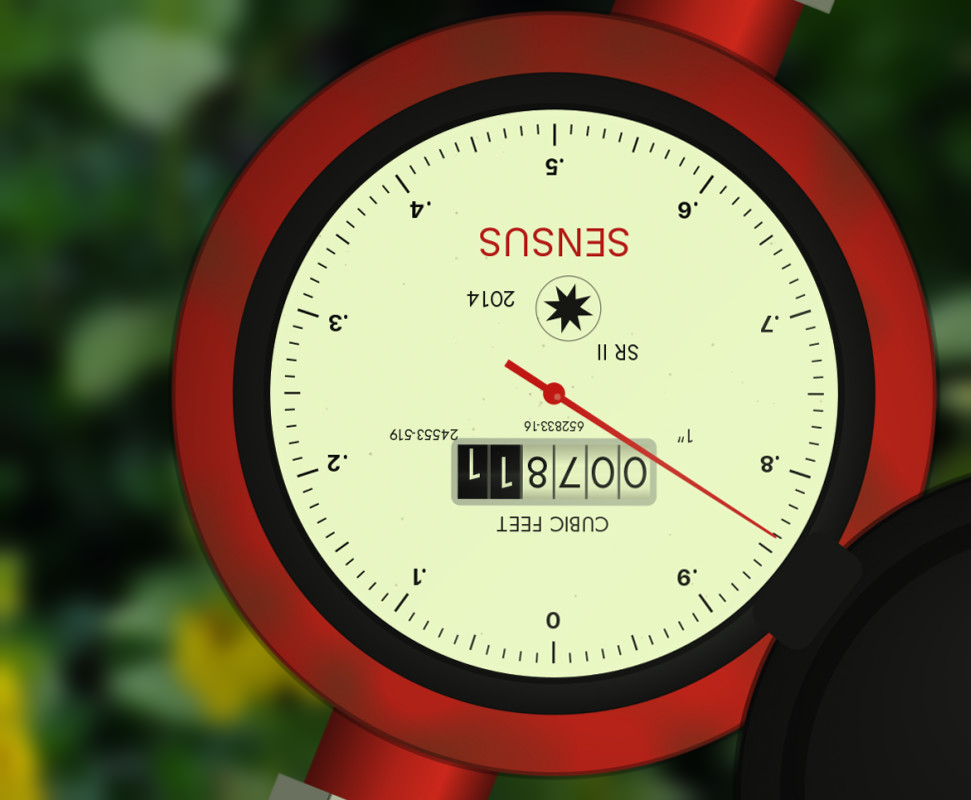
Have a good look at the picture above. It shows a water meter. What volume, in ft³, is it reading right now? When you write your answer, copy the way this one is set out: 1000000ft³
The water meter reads 7810.84ft³
